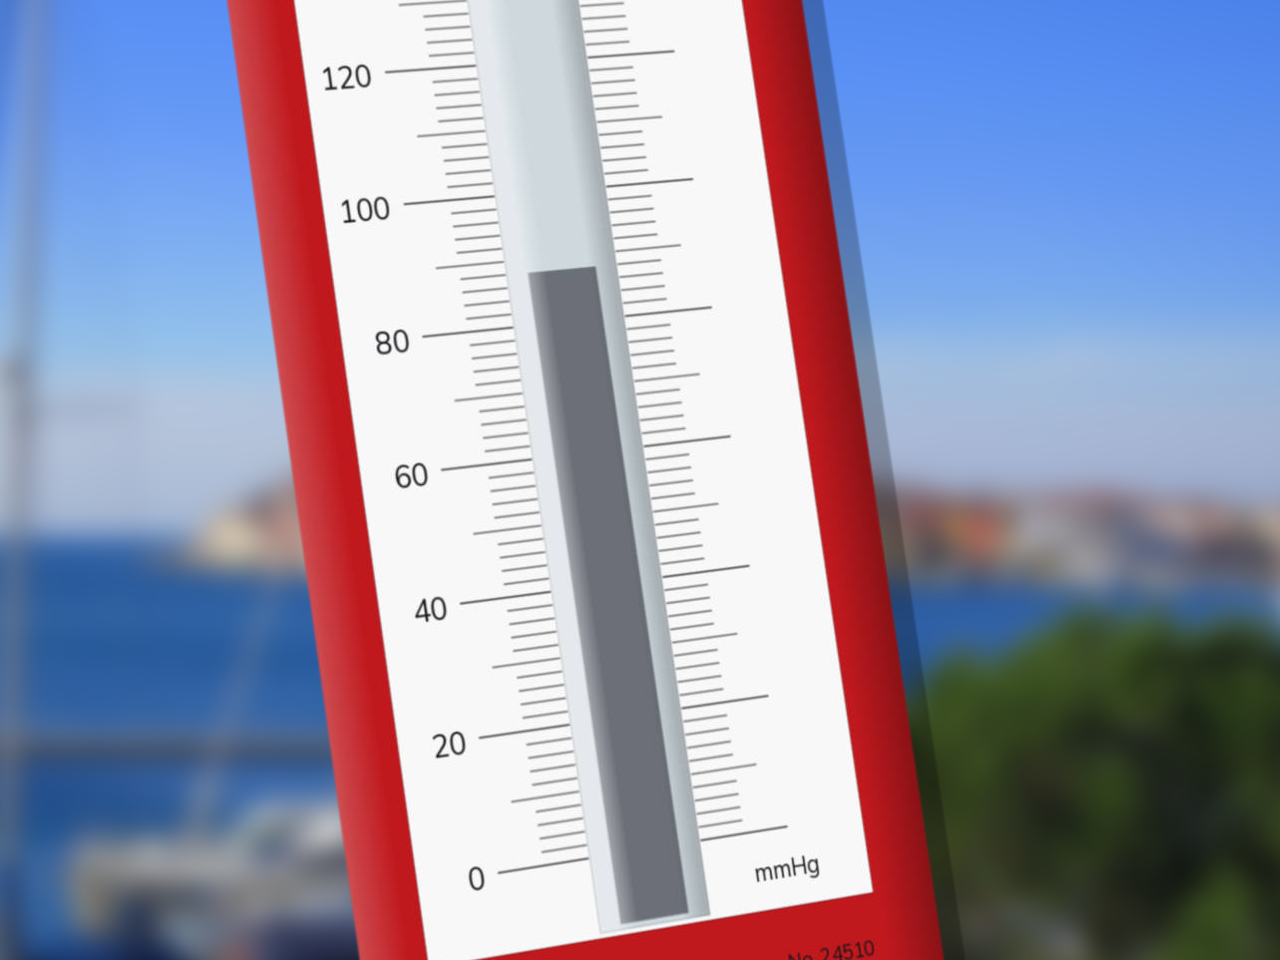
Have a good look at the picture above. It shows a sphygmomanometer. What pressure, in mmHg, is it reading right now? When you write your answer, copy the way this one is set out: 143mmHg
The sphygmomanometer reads 88mmHg
